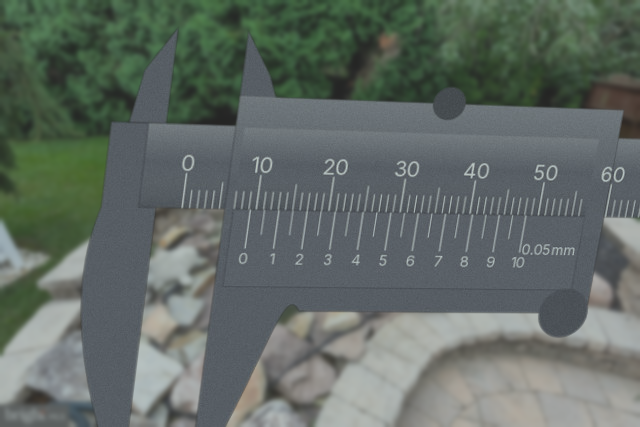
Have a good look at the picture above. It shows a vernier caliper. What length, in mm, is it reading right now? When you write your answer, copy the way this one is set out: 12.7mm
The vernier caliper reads 9.2mm
